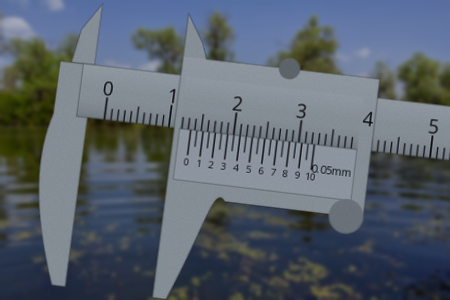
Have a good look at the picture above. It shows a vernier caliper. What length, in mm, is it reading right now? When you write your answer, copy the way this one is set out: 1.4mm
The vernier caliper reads 13.4mm
